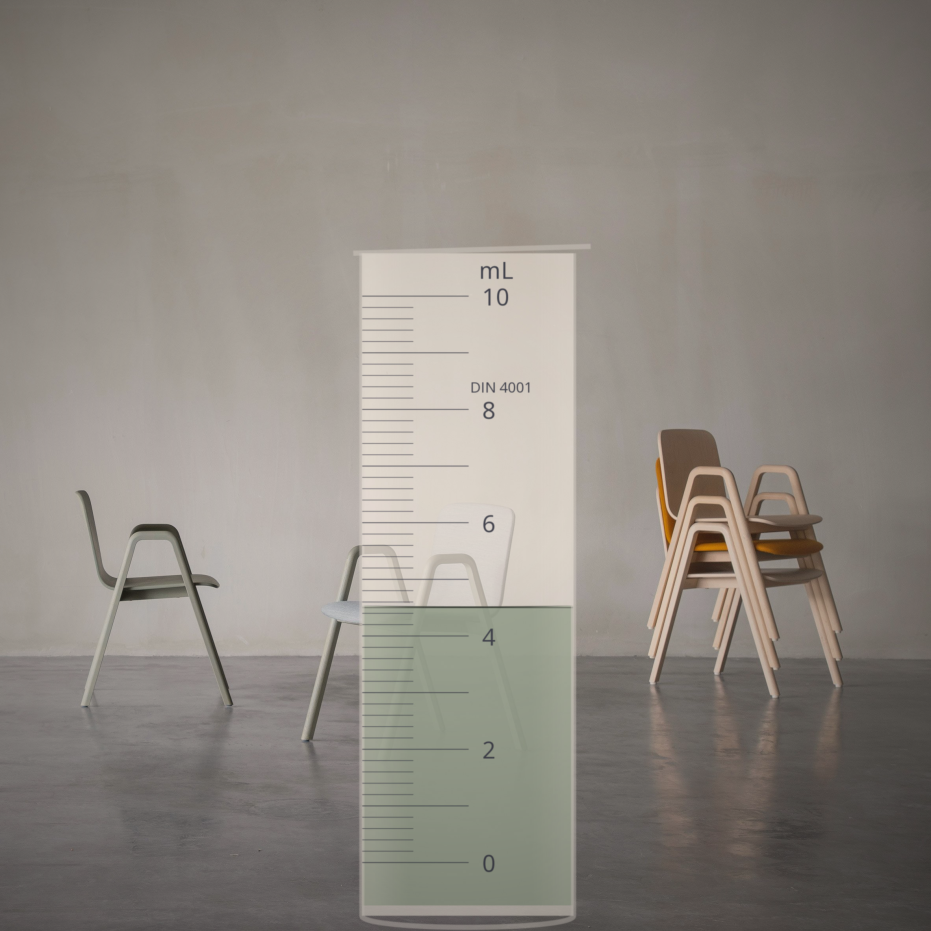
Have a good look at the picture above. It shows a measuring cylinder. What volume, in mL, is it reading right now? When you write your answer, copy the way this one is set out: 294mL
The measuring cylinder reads 4.5mL
